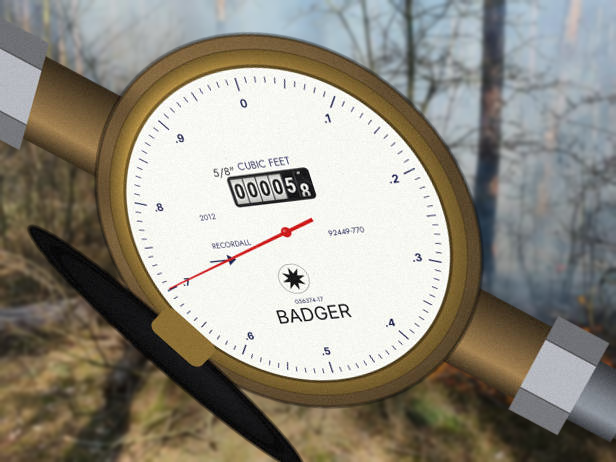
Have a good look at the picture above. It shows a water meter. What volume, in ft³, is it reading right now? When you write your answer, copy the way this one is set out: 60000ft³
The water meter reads 57.70ft³
